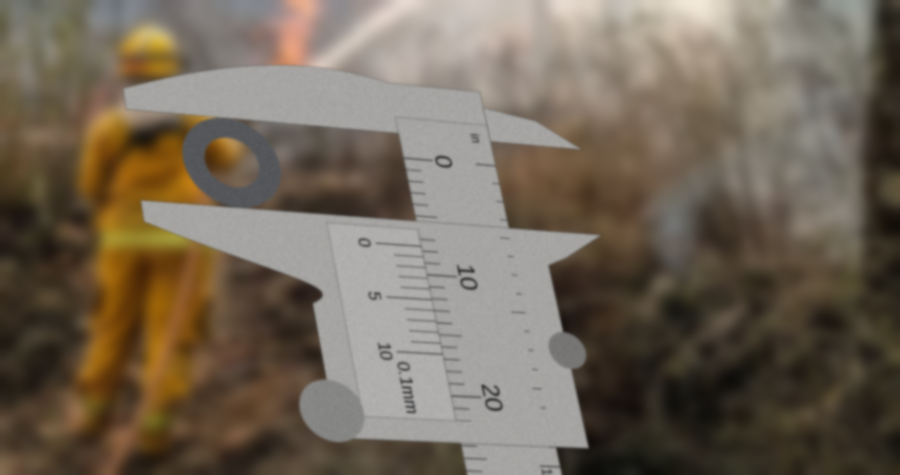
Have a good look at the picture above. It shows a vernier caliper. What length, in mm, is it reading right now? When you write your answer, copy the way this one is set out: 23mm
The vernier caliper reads 7.6mm
